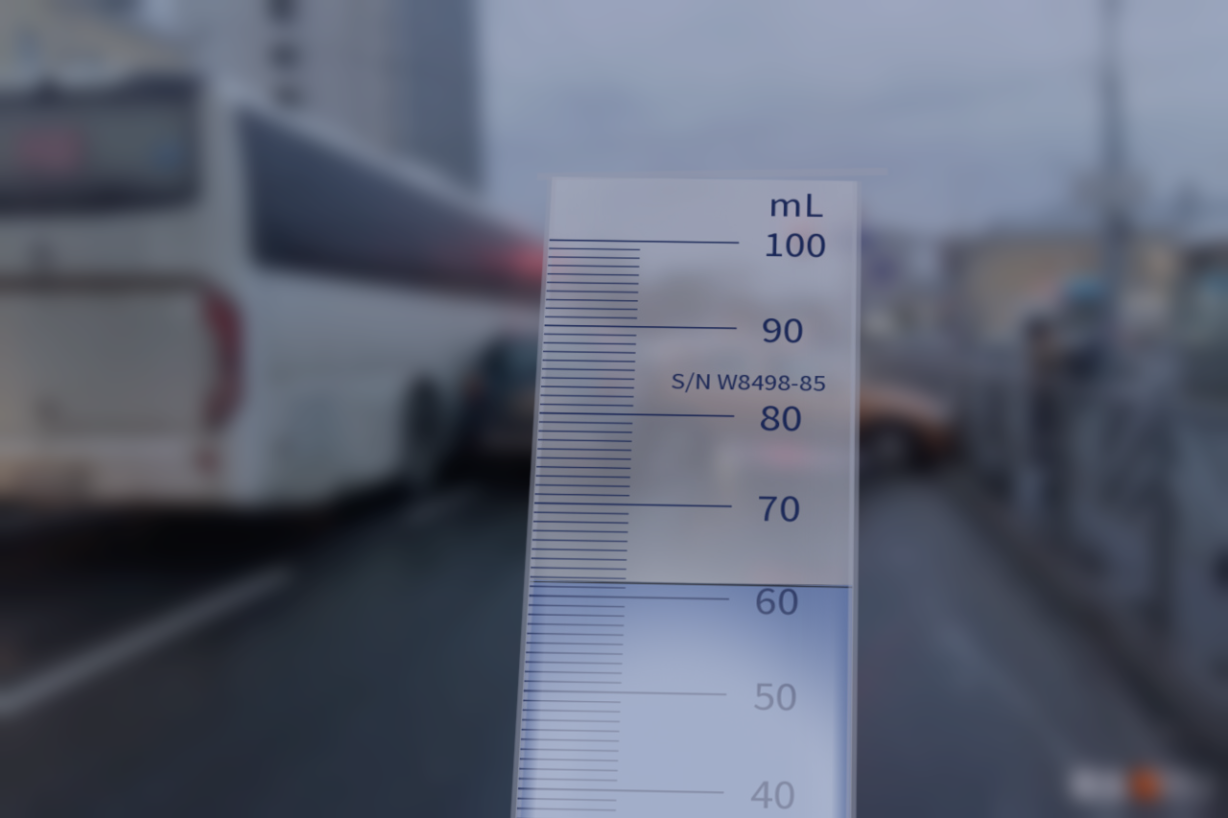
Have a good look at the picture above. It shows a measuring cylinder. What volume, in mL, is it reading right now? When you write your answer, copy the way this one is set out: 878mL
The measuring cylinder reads 61.5mL
